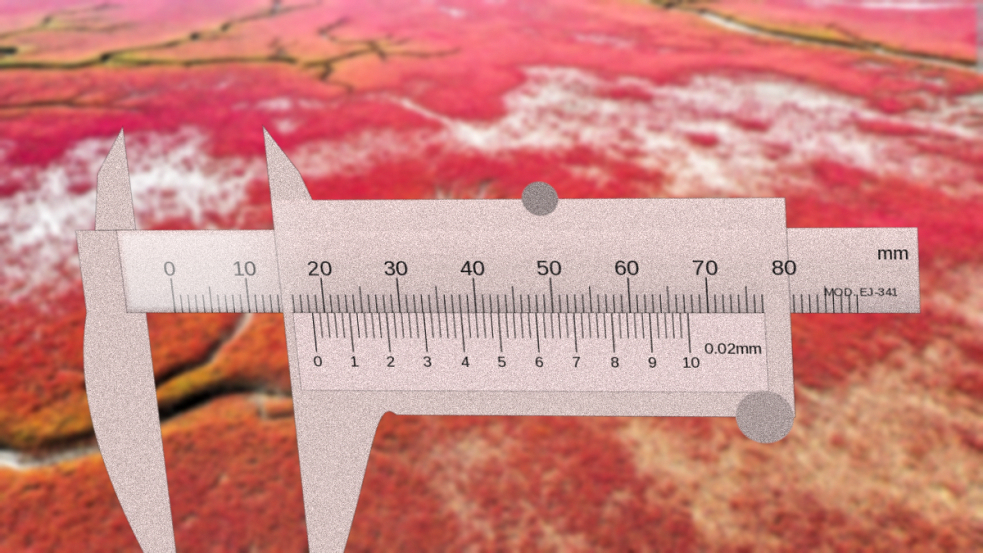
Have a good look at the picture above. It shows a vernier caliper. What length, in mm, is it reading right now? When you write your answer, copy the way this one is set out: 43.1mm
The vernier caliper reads 18.4mm
